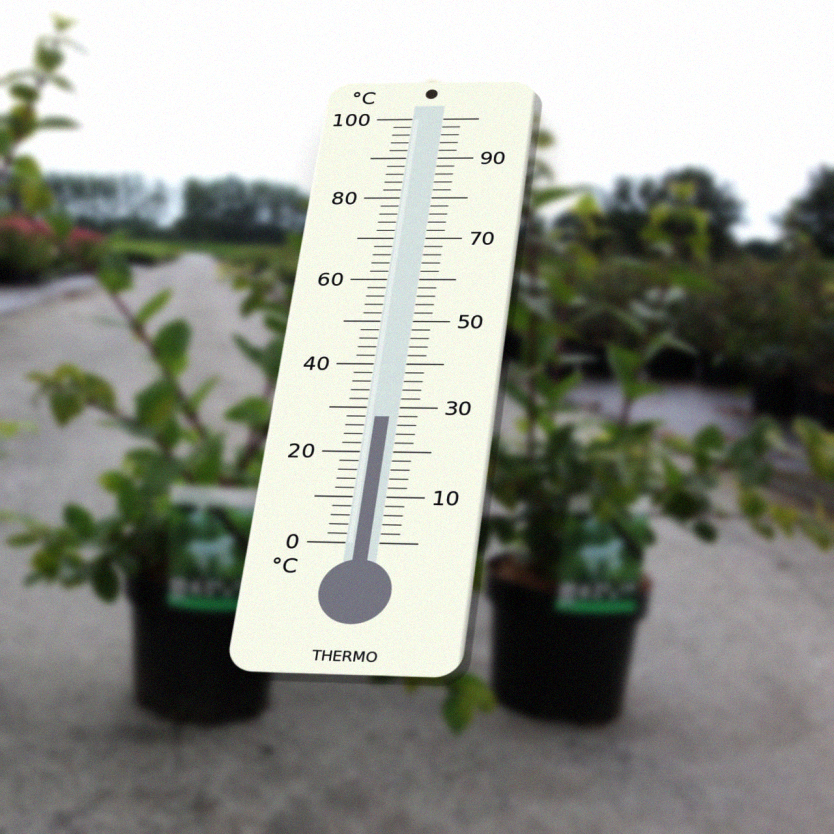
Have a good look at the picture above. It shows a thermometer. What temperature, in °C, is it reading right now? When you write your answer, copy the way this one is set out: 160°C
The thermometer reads 28°C
